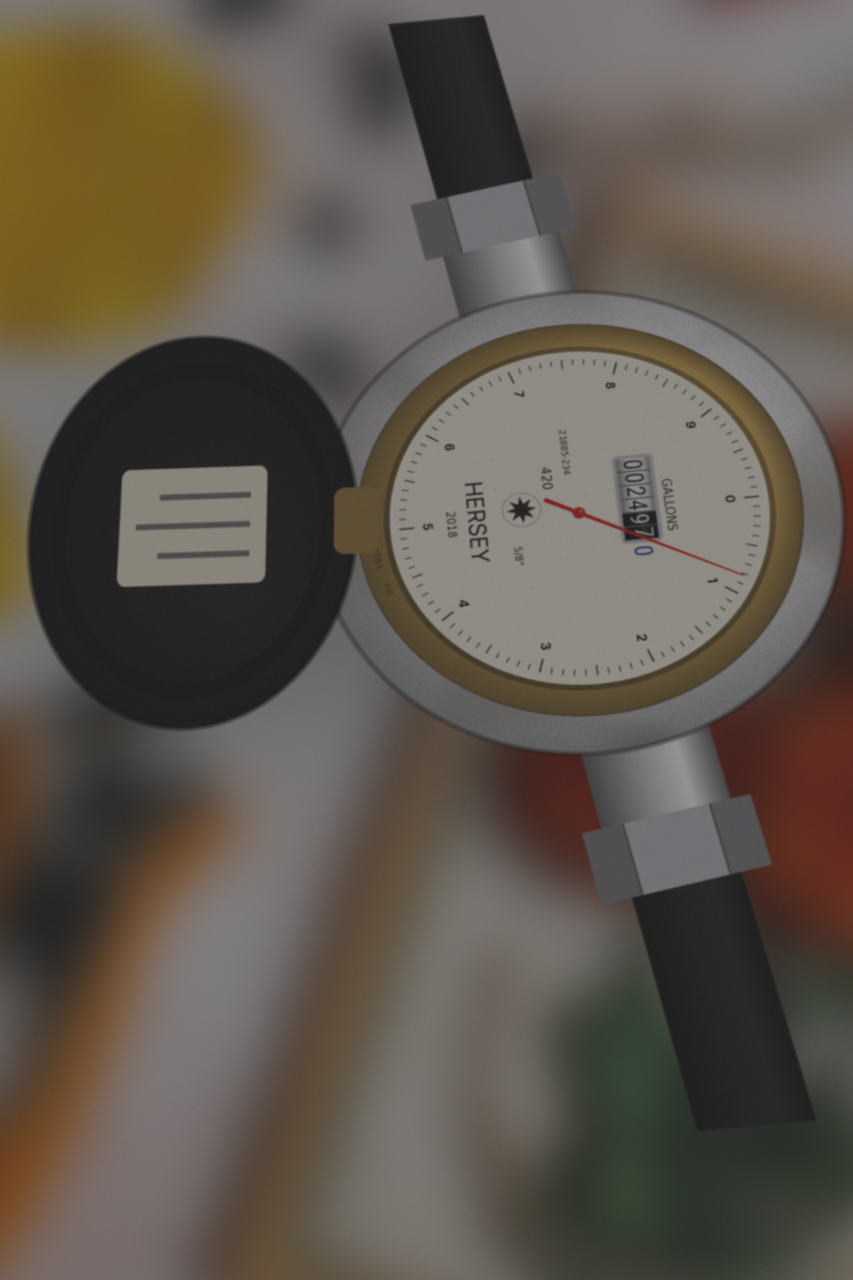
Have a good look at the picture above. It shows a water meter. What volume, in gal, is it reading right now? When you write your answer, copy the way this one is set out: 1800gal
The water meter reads 24970.8gal
